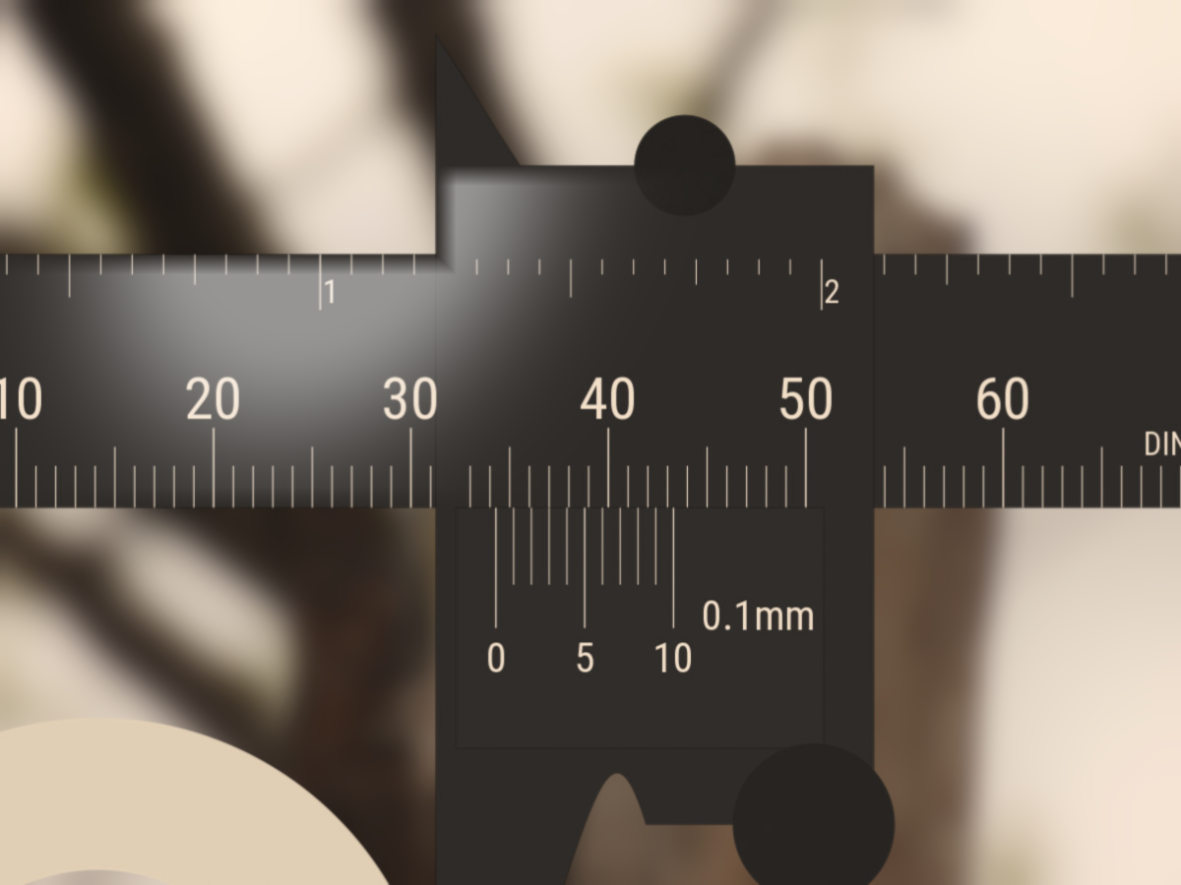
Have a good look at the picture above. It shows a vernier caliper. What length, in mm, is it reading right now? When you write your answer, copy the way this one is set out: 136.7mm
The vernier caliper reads 34.3mm
